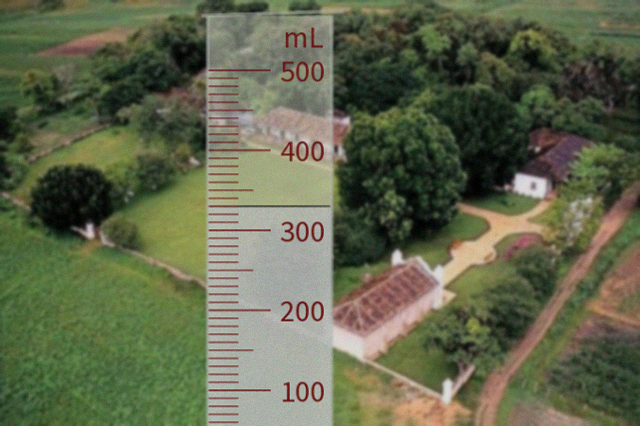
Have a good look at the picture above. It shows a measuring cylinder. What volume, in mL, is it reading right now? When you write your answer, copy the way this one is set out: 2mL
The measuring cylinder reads 330mL
